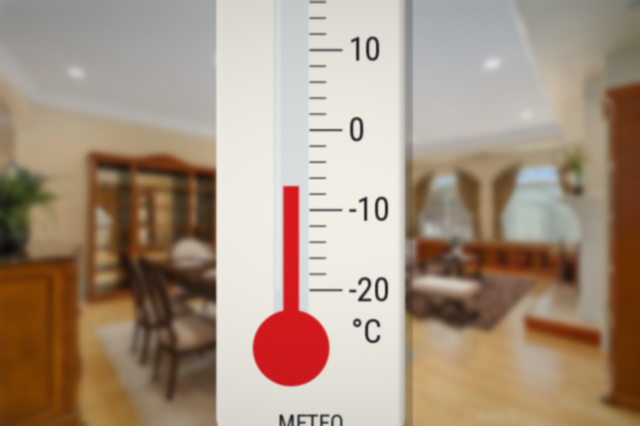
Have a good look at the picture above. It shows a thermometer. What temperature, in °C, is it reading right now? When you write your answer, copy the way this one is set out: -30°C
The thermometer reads -7°C
